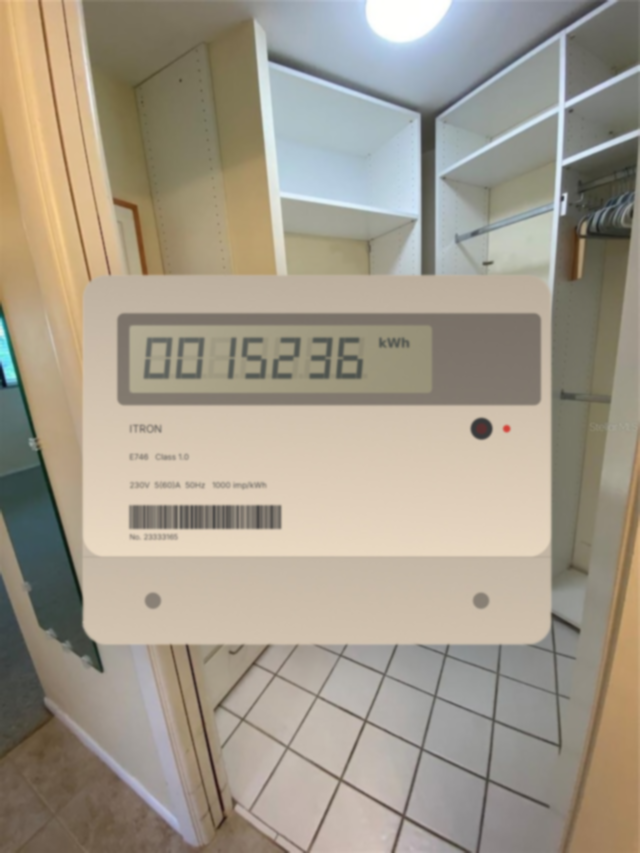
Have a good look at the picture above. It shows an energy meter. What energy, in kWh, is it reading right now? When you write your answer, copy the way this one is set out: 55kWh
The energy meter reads 15236kWh
